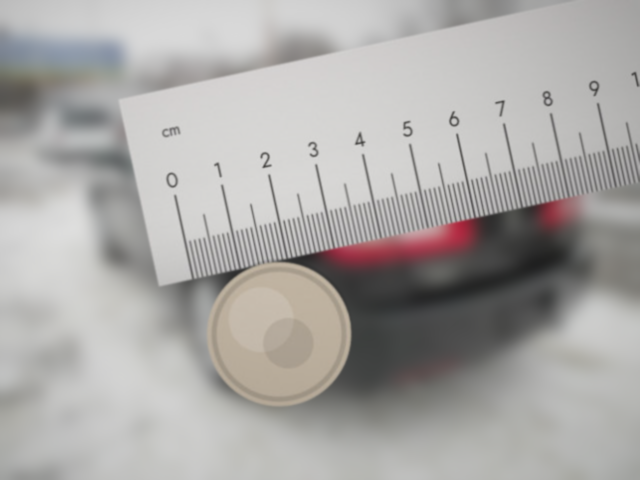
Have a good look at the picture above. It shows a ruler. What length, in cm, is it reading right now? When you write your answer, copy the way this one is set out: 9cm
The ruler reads 3cm
